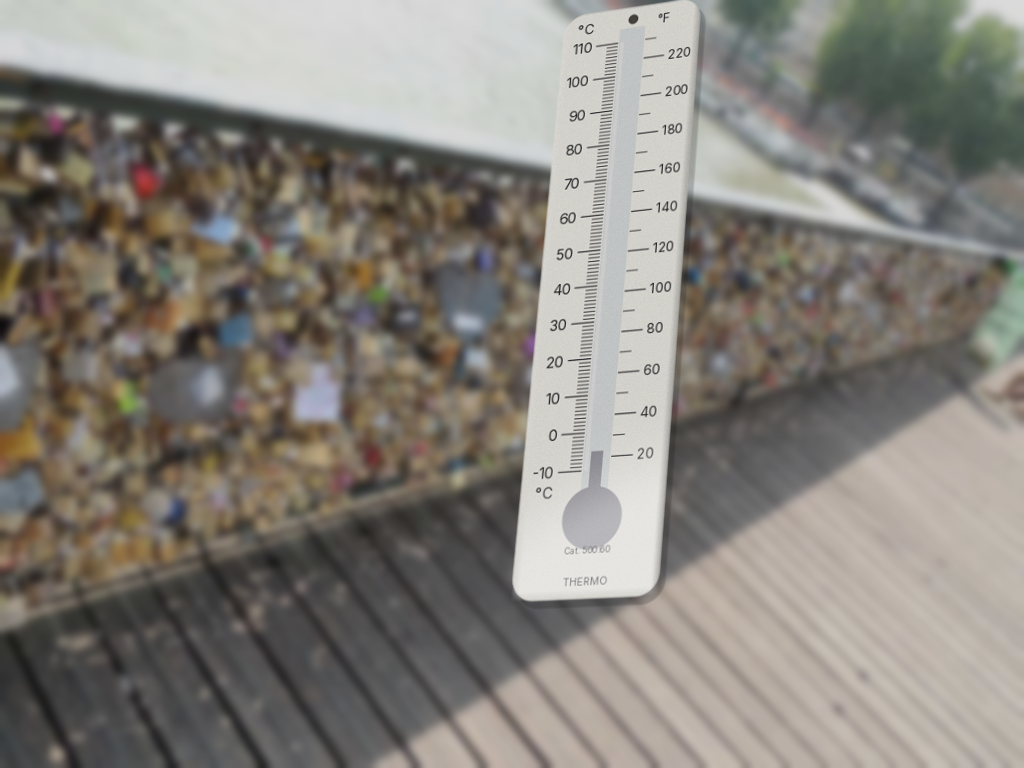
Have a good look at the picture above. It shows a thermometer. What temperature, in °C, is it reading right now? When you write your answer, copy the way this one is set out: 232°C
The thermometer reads -5°C
